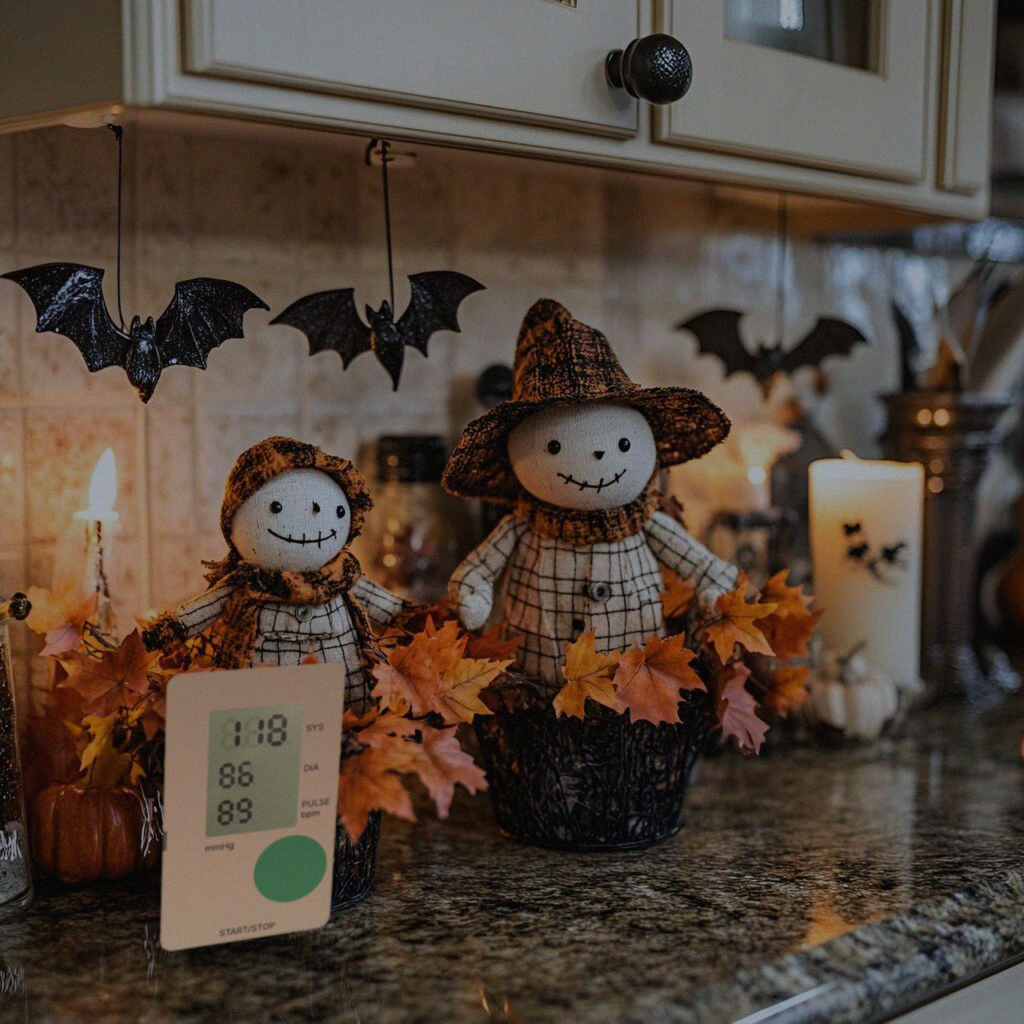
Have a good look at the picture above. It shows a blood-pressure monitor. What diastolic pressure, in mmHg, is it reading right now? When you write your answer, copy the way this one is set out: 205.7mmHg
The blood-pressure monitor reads 86mmHg
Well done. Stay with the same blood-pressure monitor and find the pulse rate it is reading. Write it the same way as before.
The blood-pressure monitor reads 89bpm
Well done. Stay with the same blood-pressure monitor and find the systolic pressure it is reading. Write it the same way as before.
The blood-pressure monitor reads 118mmHg
